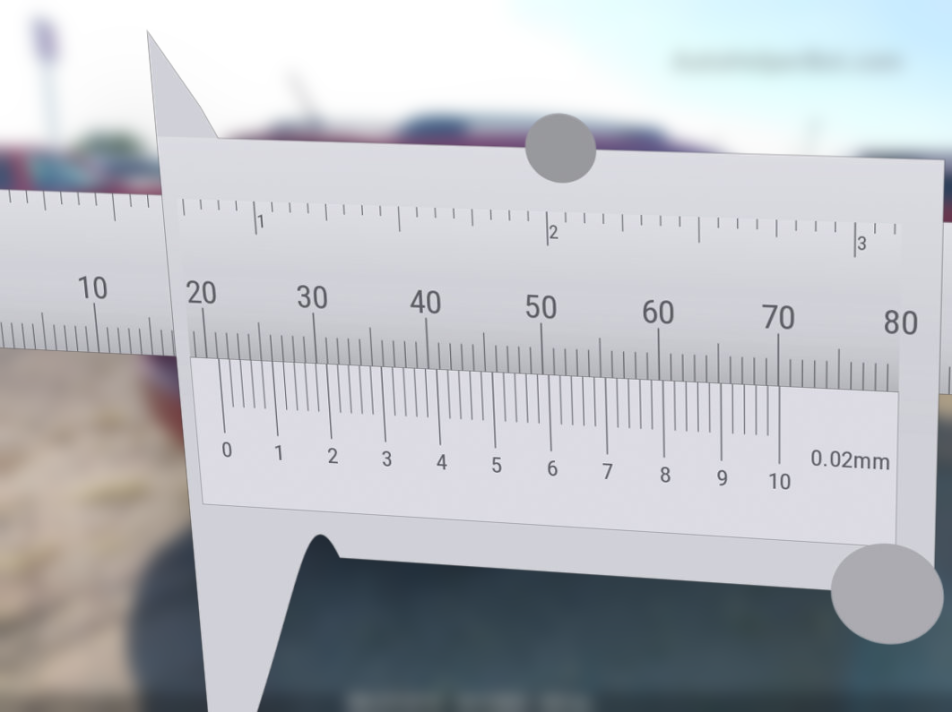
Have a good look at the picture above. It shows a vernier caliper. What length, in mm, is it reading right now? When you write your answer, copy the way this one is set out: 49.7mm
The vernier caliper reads 21.1mm
